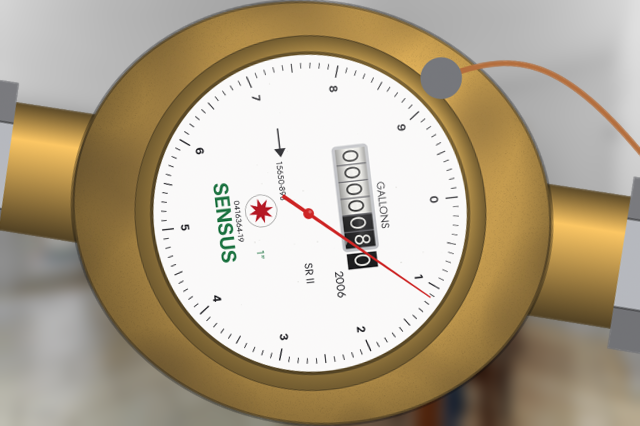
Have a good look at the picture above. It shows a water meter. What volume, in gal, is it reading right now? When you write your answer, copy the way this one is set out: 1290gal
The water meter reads 81.1gal
